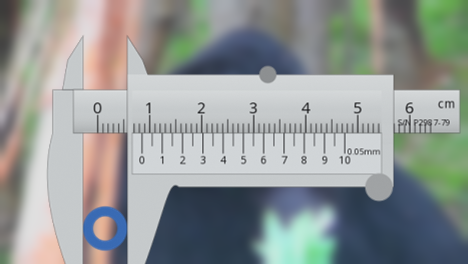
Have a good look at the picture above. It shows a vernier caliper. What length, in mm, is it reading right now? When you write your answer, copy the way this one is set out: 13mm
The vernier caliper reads 8.5mm
